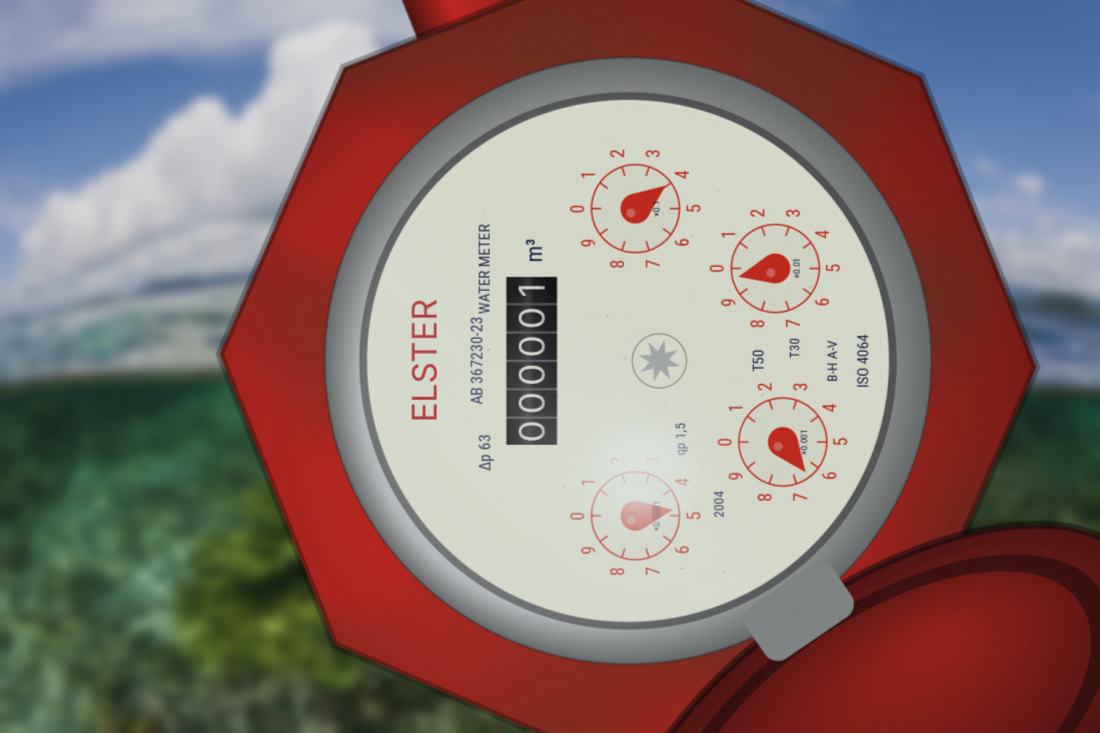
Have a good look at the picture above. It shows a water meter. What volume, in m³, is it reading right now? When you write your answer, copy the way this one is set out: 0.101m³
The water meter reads 1.3964m³
